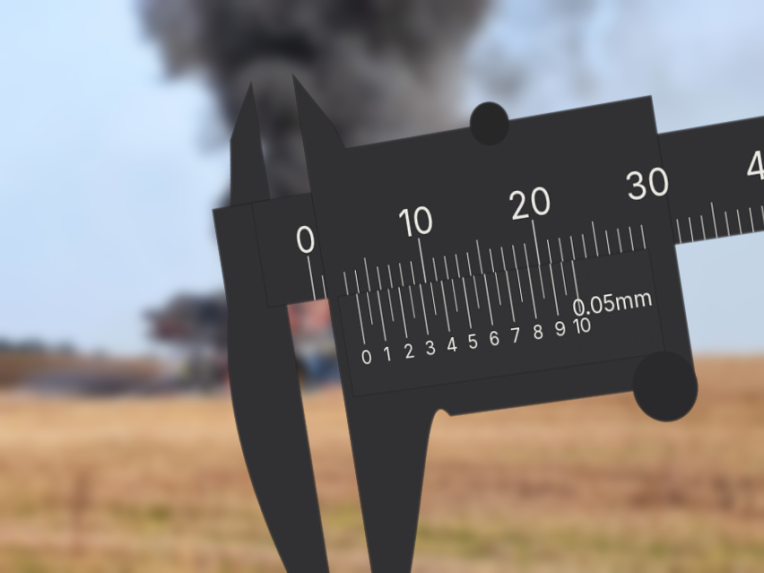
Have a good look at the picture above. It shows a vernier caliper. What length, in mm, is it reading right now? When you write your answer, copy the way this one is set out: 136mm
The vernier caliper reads 3.8mm
